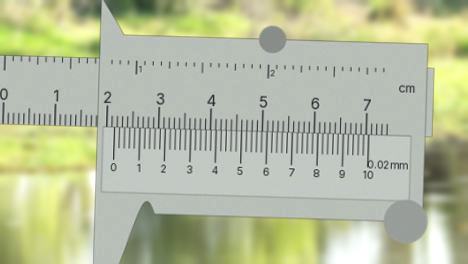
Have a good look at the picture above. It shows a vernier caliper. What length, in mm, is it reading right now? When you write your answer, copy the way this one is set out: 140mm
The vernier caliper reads 21.5mm
